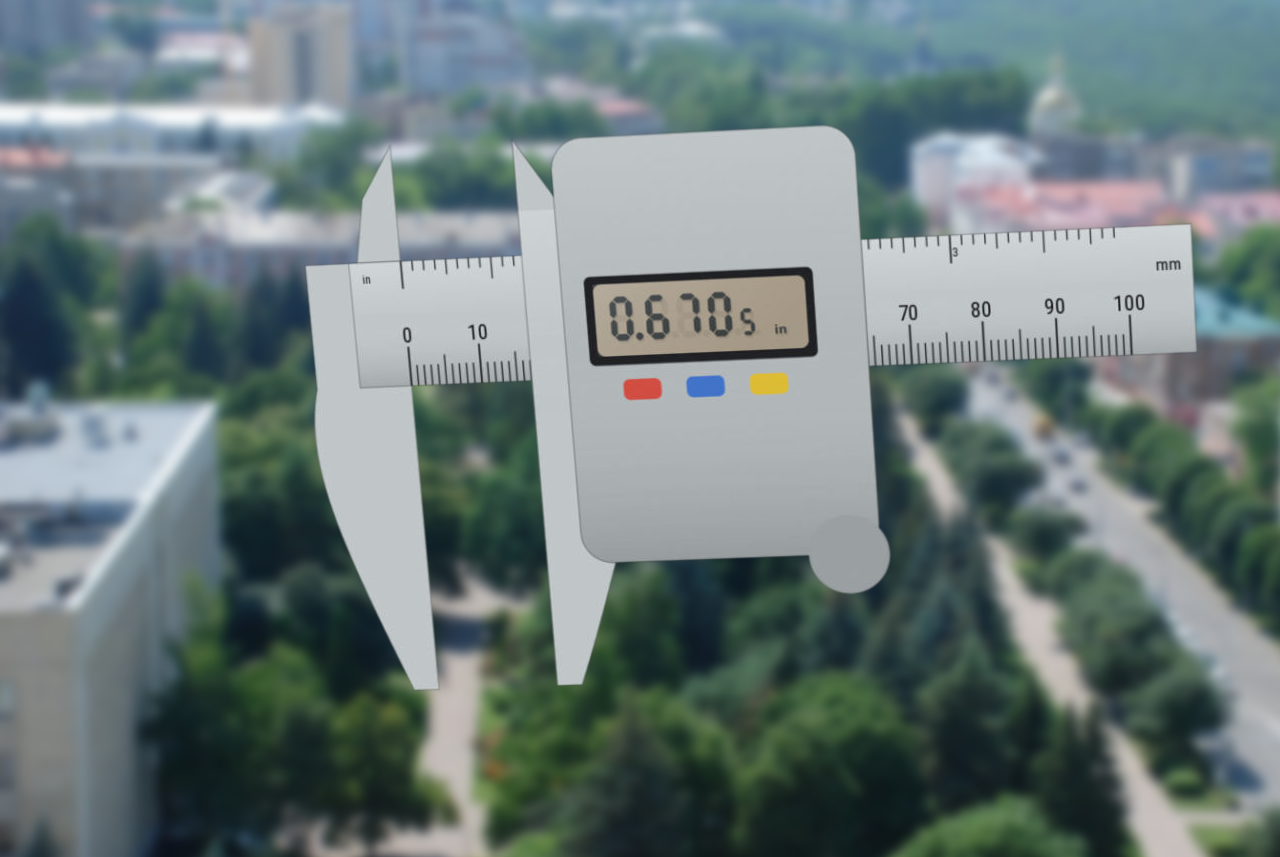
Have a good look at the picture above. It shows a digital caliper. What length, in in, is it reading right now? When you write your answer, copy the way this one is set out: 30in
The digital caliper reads 0.6705in
